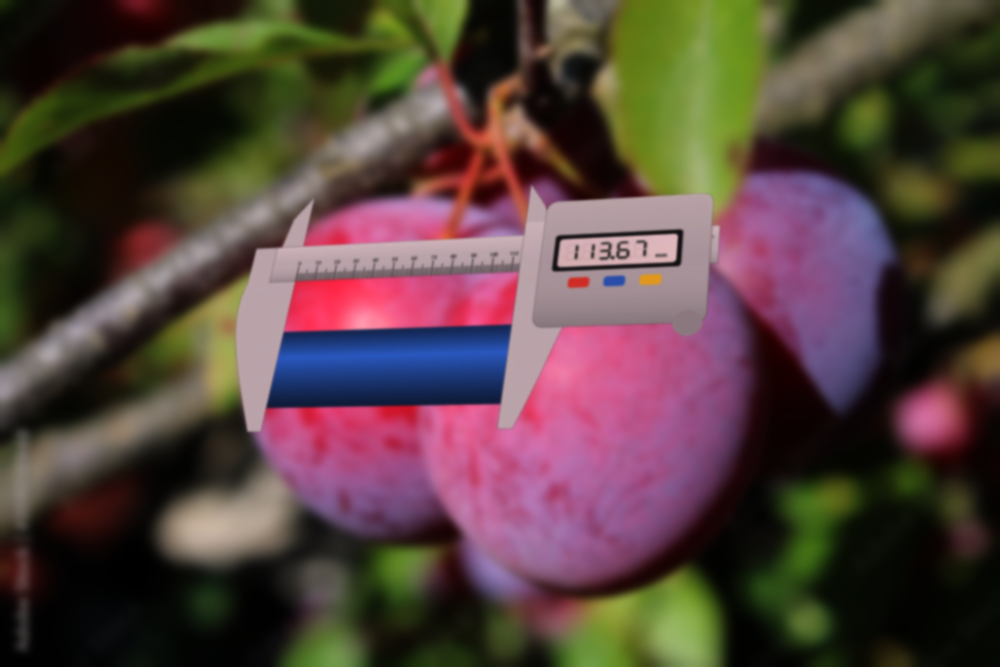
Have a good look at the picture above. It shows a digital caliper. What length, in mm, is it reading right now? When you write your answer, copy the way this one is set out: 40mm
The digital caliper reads 113.67mm
